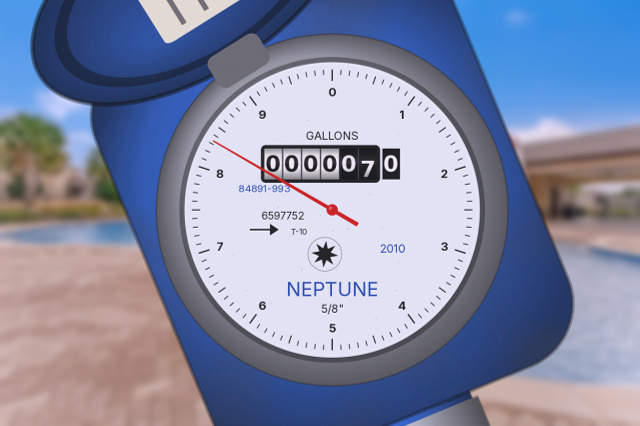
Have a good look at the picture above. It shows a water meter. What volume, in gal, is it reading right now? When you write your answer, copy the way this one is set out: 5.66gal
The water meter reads 68.3gal
